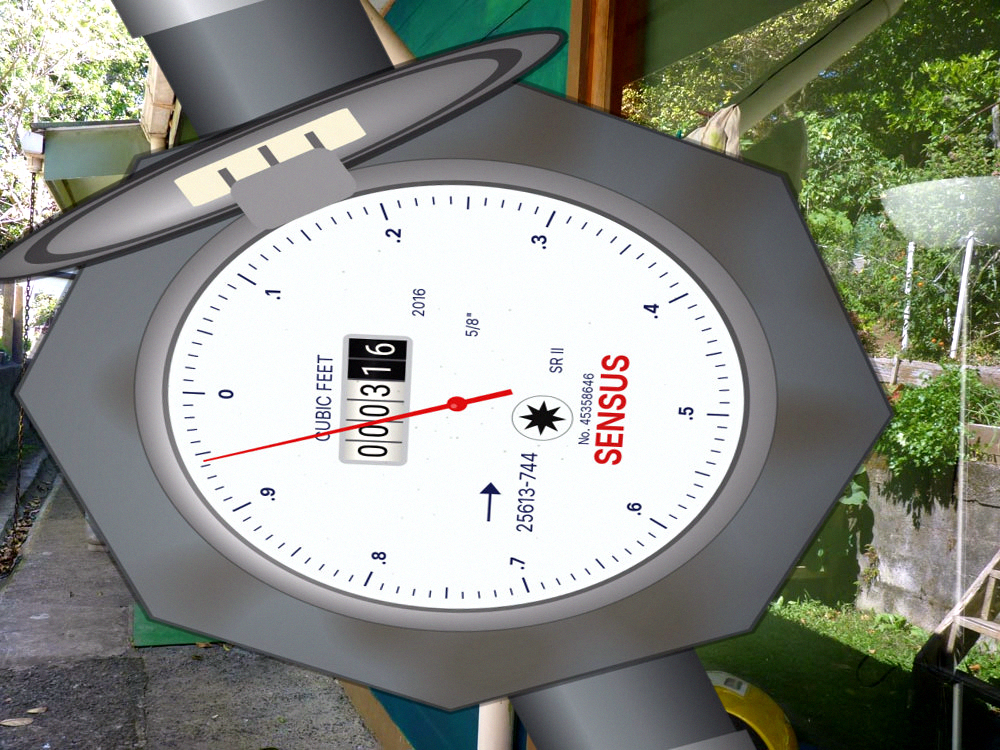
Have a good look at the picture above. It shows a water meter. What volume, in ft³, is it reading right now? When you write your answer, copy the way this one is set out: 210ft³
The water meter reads 315.94ft³
